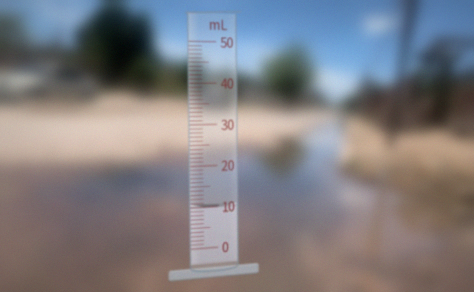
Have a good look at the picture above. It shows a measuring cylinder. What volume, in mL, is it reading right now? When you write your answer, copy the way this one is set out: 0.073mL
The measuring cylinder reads 10mL
